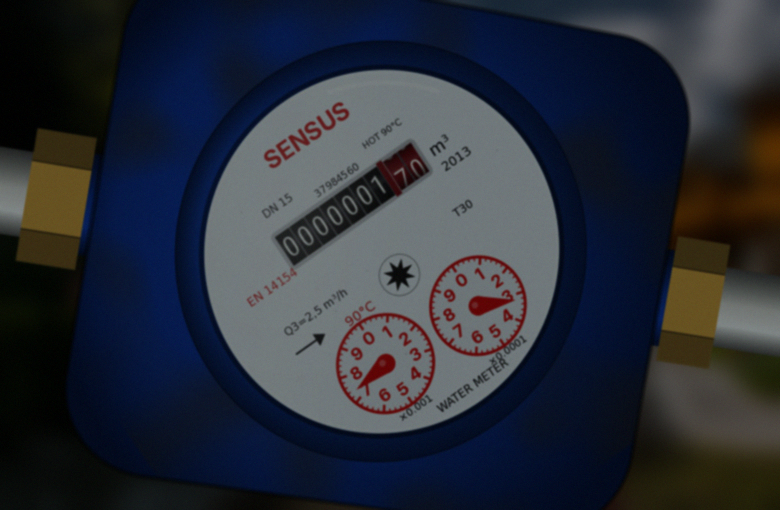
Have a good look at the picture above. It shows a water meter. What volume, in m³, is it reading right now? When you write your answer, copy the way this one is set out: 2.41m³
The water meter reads 1.6973m³
